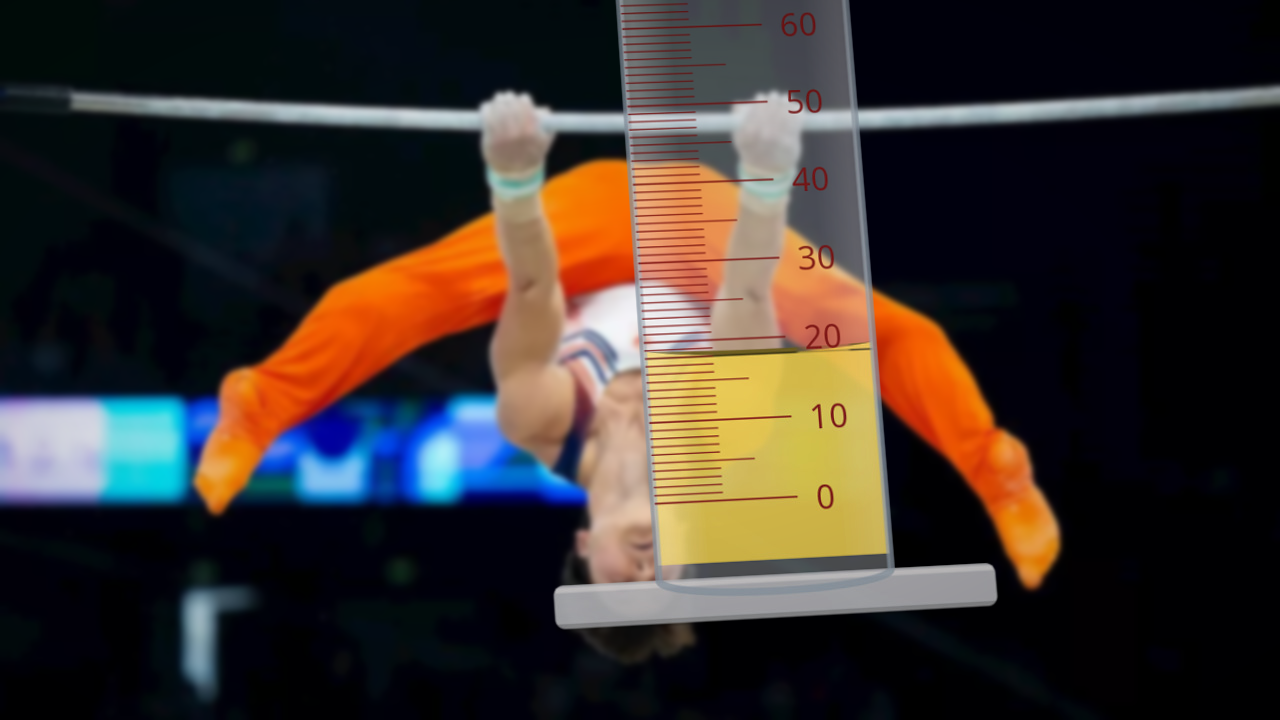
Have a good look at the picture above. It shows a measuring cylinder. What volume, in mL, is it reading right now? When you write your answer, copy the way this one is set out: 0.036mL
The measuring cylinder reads 18mL
